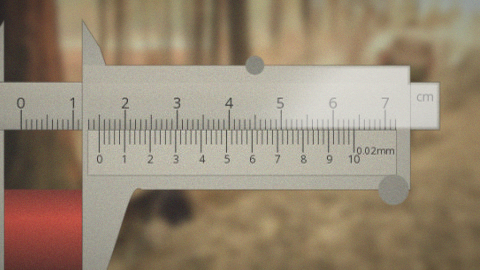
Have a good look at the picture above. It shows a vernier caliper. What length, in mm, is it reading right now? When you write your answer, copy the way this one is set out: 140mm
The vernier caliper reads 15.0mm
